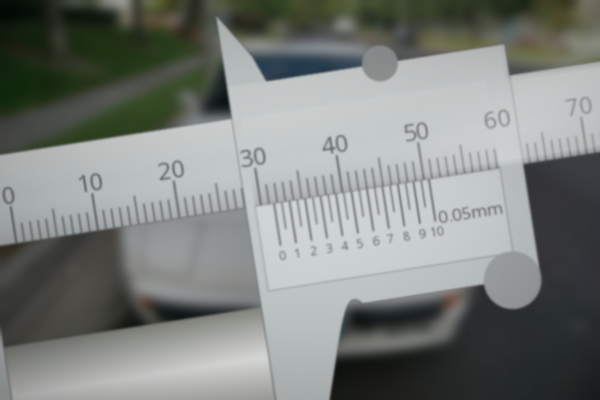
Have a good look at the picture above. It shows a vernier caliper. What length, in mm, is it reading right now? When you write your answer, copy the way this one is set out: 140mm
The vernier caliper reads 31.6mm
